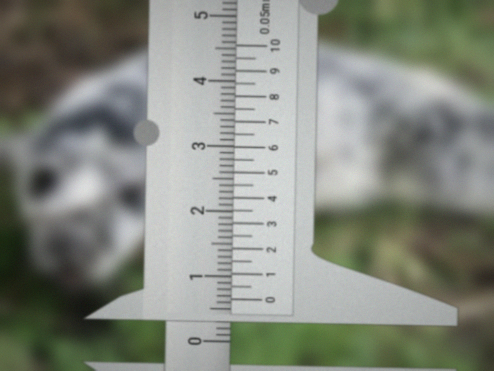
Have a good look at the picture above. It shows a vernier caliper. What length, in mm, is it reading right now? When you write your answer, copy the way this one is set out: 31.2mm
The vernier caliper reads 6.5mm
